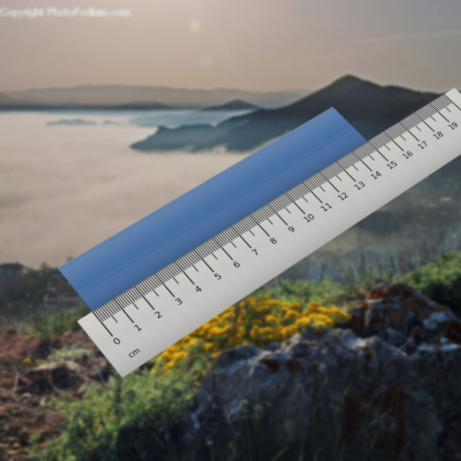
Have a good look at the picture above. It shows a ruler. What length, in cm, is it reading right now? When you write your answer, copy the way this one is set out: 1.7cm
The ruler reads 15cm
